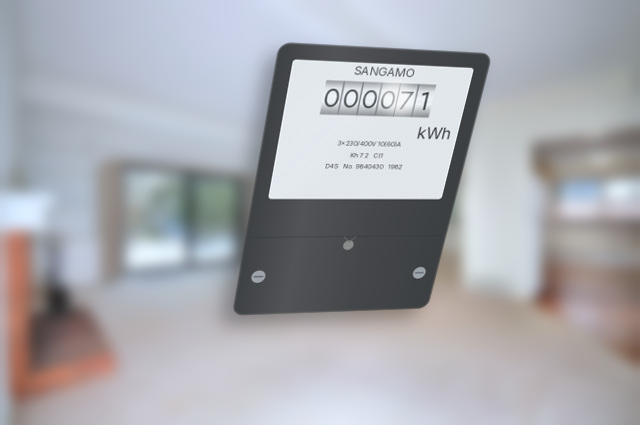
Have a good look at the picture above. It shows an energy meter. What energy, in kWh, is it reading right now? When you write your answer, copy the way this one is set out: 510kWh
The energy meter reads 71kWh
